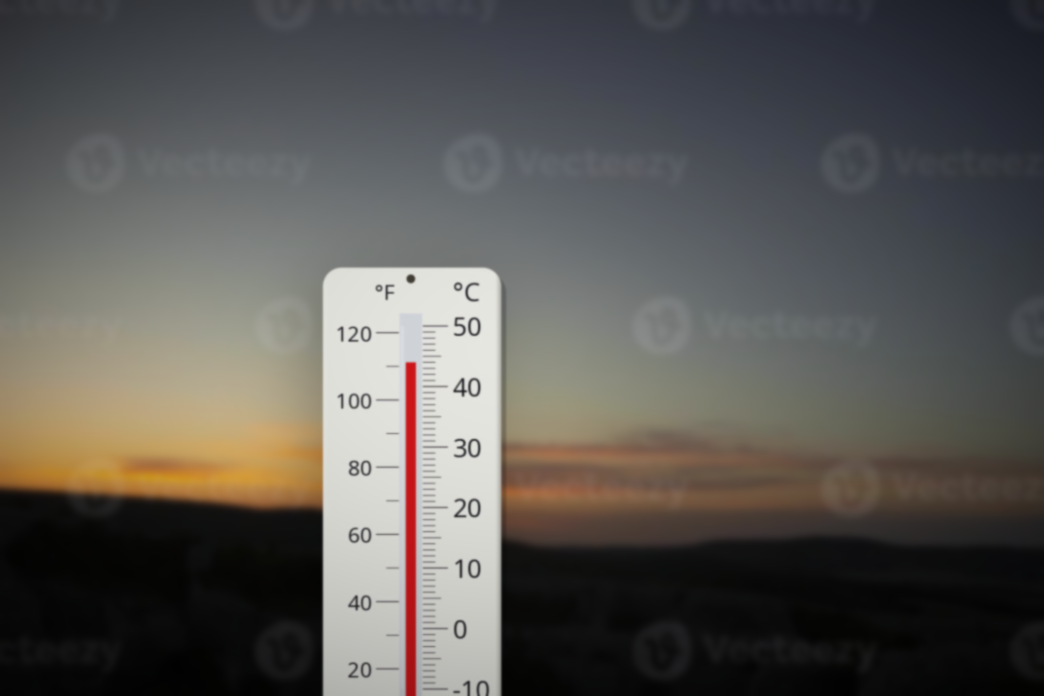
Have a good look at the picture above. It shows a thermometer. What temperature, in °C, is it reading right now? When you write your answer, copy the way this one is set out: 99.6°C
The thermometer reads 44°C
